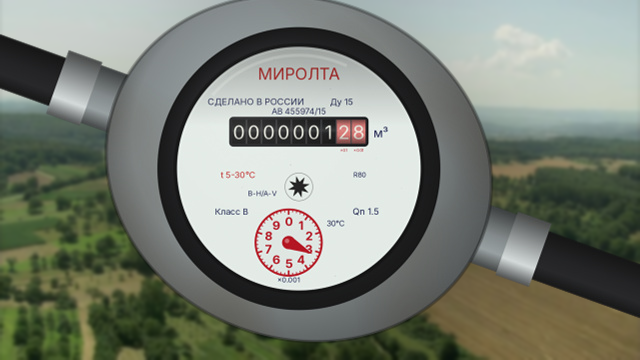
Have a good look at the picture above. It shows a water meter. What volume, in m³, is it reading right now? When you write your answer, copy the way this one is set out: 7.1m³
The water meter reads 1.283m³
